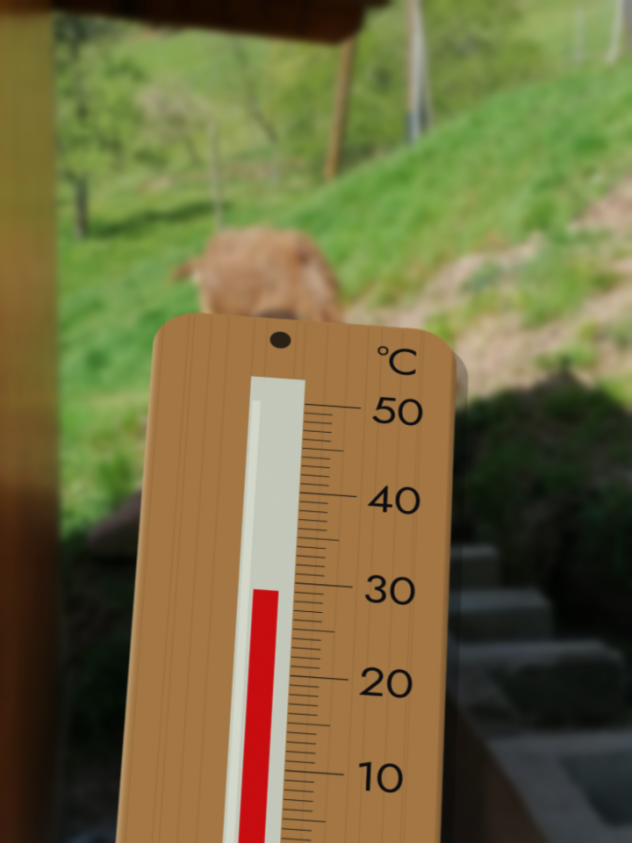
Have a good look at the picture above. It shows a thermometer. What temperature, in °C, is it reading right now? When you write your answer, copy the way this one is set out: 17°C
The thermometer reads 29°C
